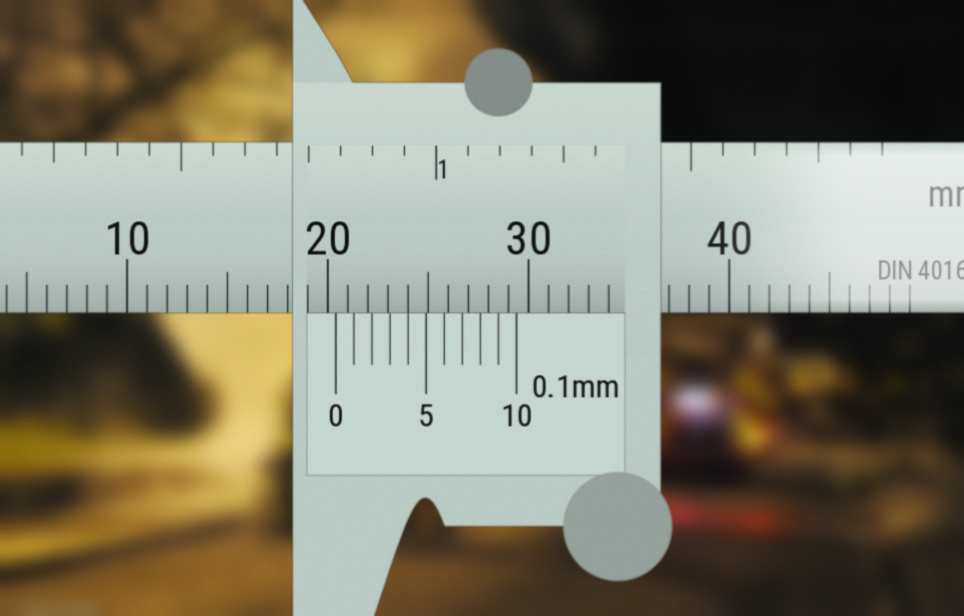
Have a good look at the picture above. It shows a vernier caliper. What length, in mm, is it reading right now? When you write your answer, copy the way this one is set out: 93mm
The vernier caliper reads 20.4mm
